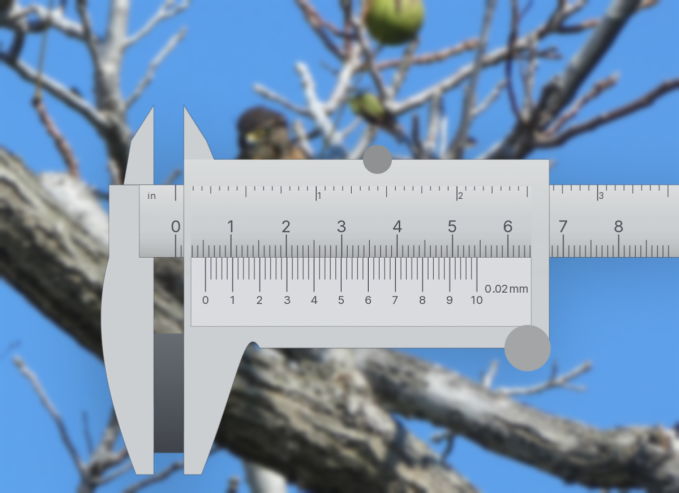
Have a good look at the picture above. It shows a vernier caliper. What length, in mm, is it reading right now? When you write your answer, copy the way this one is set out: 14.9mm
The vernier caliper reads 5.4mm
